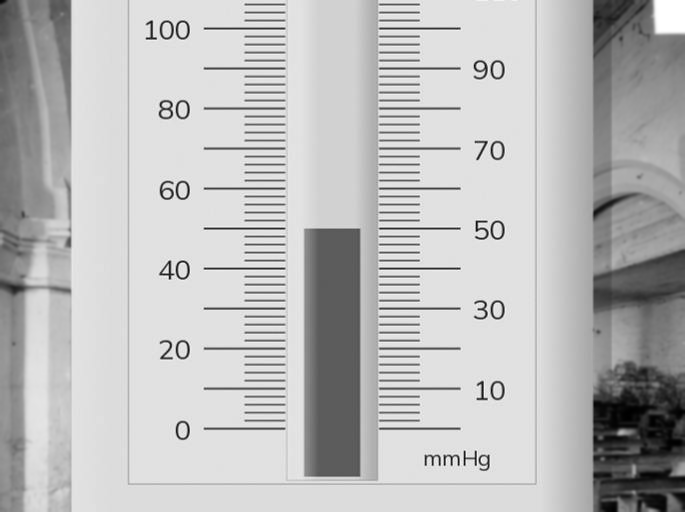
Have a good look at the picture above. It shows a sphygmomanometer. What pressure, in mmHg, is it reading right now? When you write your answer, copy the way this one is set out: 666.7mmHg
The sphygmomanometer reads 50mmHg
